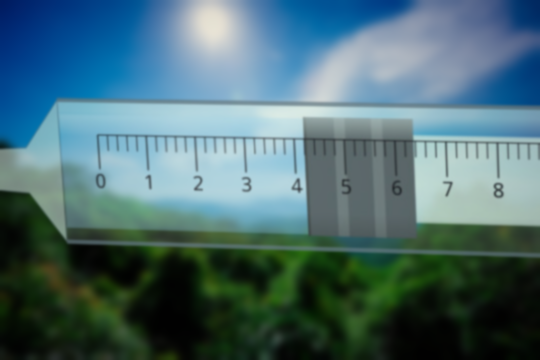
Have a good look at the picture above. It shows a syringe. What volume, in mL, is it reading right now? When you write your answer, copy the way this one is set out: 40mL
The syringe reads 4.2mL
